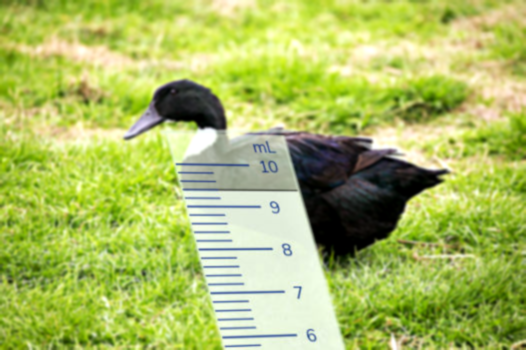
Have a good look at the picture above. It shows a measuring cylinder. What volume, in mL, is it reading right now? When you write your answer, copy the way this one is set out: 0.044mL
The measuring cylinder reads 9.4mL
